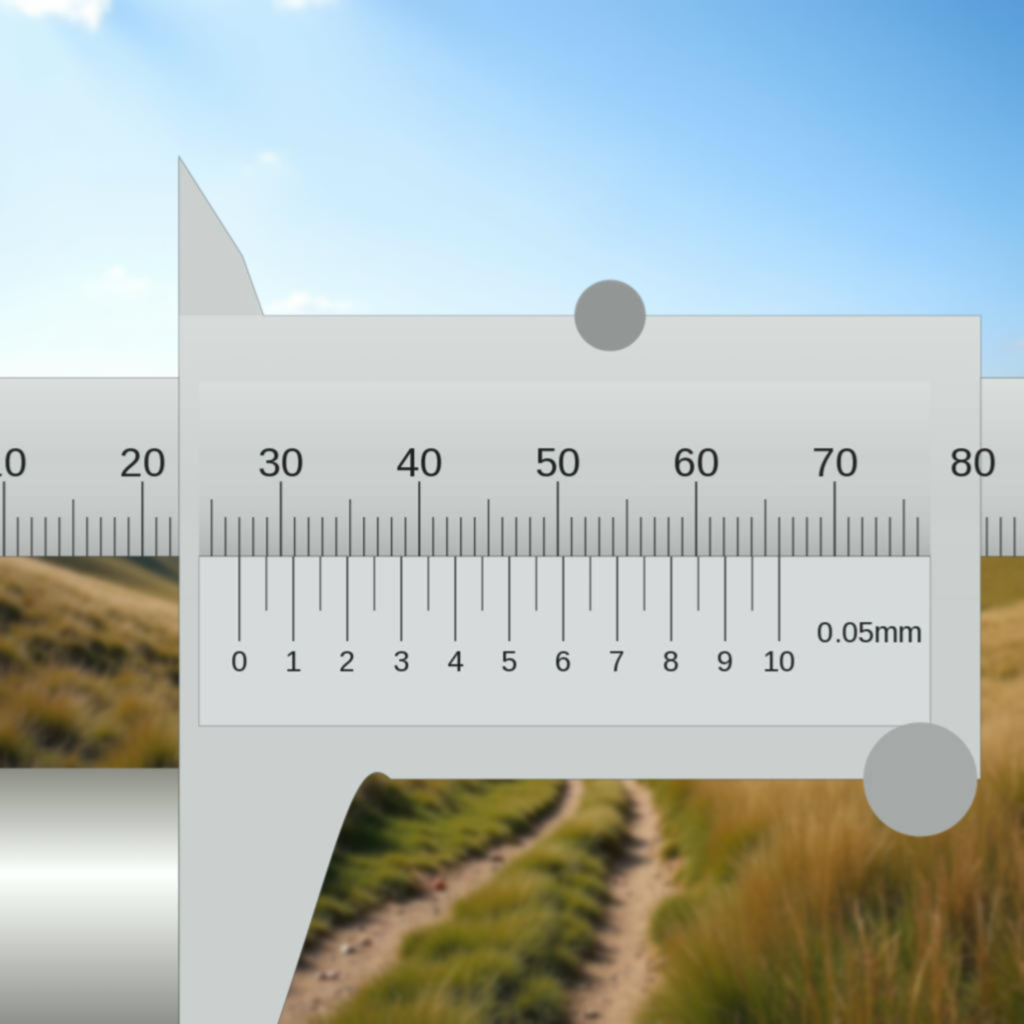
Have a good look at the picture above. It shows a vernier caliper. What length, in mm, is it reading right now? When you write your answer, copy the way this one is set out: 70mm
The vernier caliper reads 27.0mm
